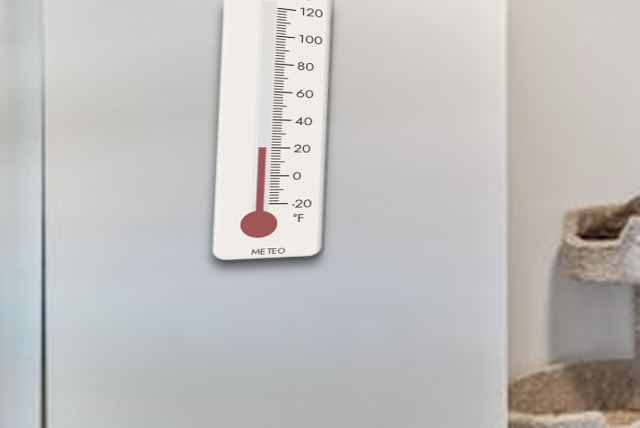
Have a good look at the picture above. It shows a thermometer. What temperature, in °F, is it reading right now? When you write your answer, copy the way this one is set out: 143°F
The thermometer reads 20°F
